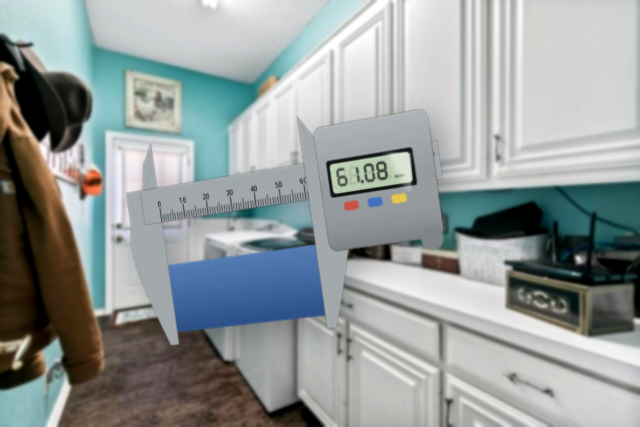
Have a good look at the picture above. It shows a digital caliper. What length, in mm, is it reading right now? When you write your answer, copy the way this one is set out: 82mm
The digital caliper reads 61.08mm
